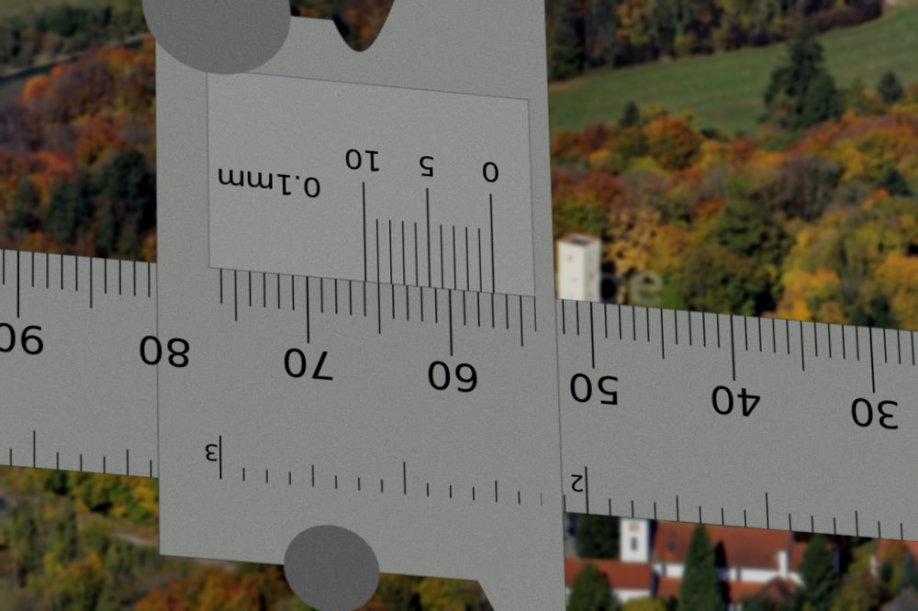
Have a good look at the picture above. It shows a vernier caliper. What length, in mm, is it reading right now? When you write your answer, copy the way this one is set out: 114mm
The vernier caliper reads 56.9mm
